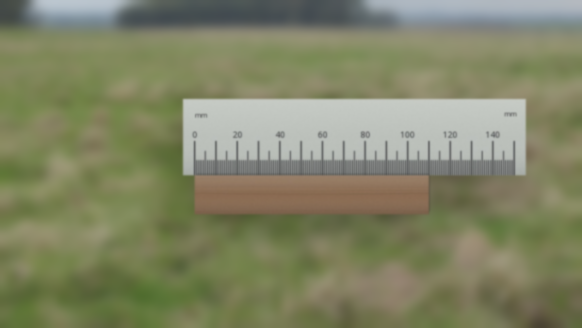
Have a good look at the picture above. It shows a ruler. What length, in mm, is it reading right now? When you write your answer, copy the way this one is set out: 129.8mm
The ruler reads 110mm
